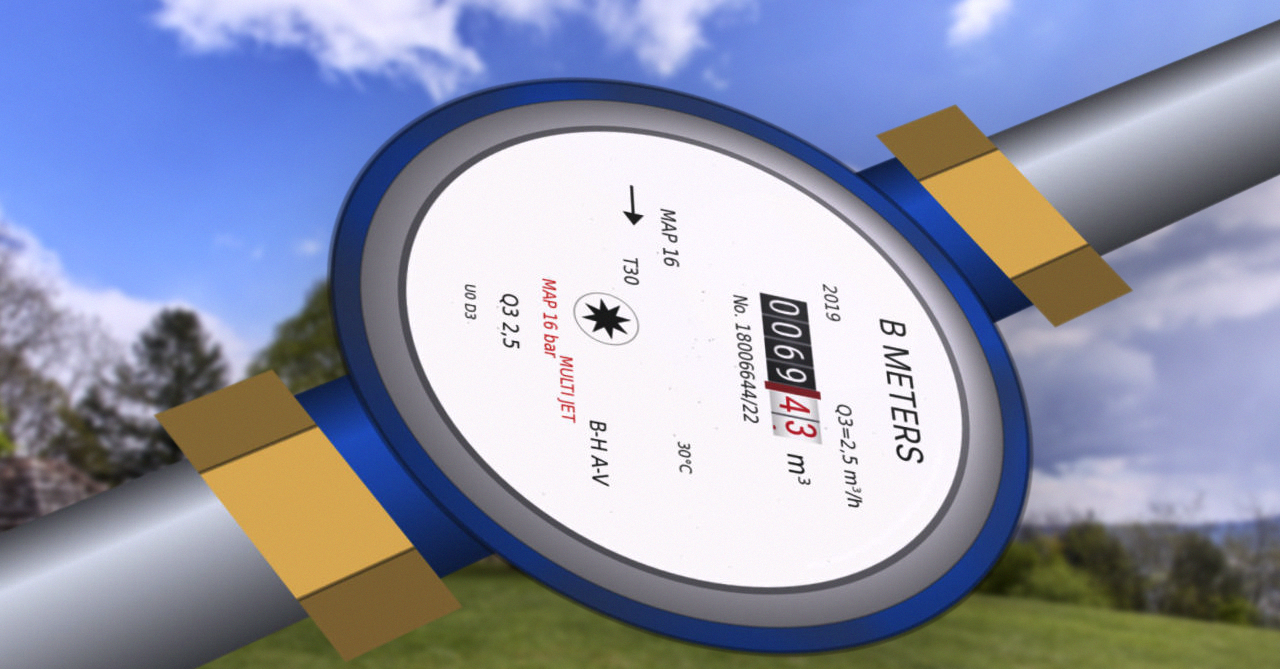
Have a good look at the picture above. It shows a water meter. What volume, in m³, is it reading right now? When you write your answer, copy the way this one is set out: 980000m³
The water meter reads 69.43m³
